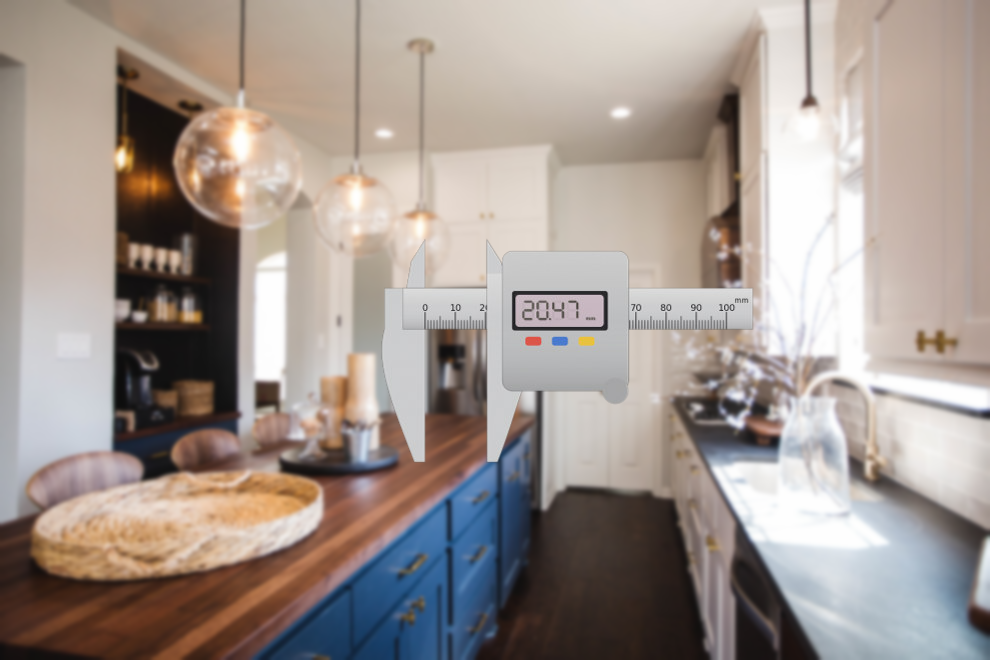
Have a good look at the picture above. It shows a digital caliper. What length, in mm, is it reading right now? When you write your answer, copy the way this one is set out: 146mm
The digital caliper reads 20.47mm
